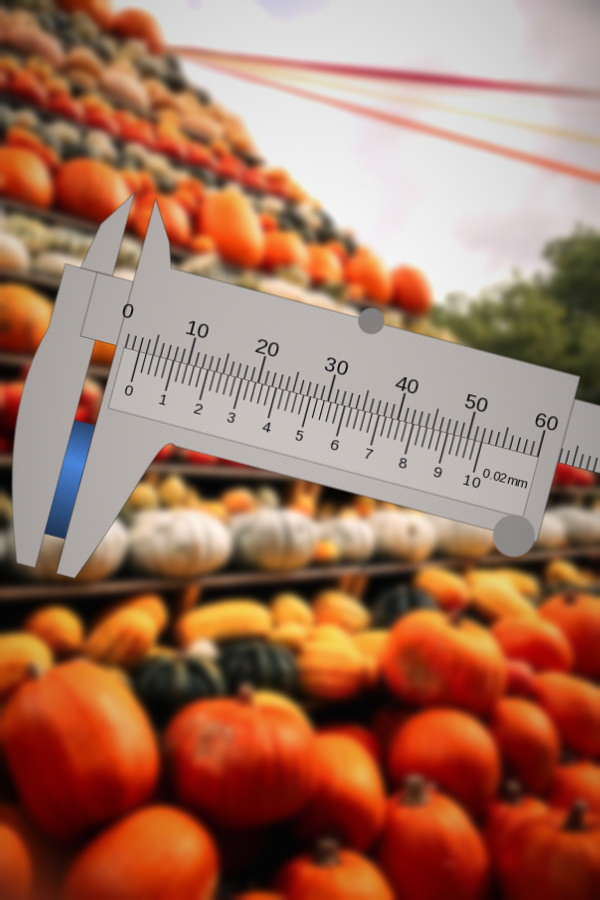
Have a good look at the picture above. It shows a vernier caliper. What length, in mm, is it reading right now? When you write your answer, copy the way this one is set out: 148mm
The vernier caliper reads 3.0mm
